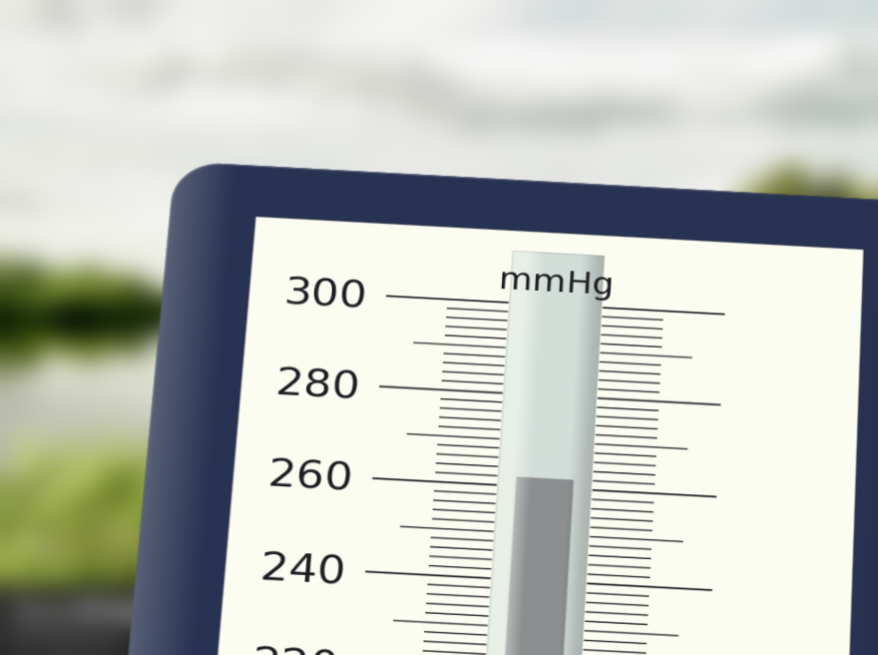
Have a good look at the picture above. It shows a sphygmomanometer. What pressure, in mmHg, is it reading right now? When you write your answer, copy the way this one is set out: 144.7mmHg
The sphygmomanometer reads 262mmHg
